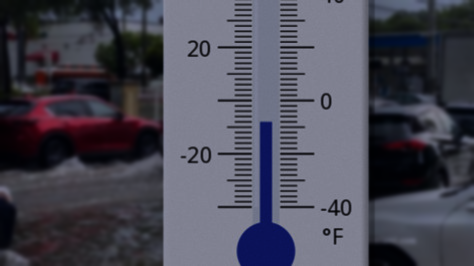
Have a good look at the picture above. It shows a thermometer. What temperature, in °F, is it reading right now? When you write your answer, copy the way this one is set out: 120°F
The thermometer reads -8°F
